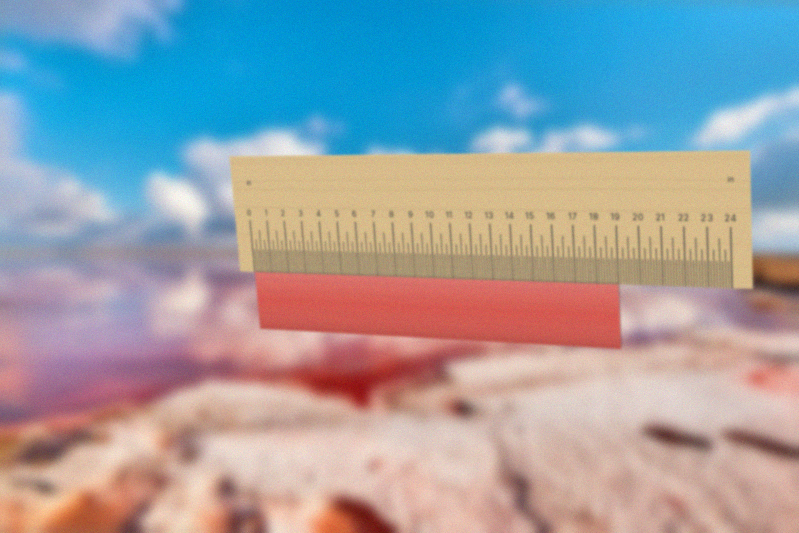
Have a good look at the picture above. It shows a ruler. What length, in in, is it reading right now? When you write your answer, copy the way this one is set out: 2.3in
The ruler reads 19in
